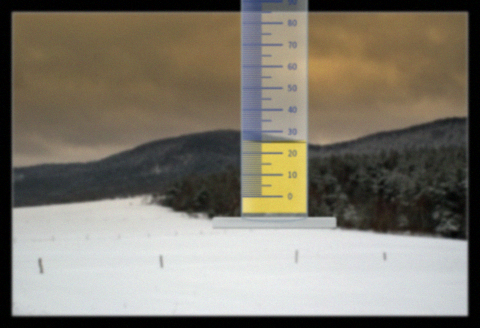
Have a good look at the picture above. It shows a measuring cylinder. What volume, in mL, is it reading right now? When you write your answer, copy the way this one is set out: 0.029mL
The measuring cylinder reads 25mL
